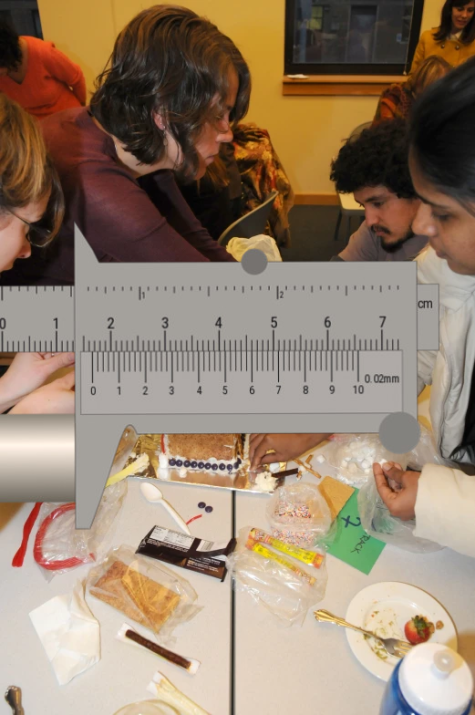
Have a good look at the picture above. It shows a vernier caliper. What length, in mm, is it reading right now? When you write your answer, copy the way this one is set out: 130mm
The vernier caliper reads 16.6mm
